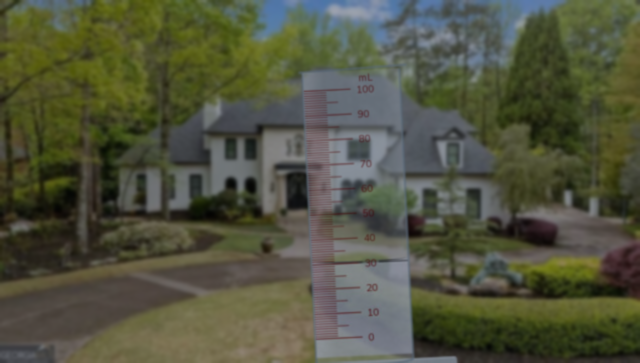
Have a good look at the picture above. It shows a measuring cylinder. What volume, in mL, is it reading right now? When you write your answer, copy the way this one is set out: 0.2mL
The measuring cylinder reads 30mL
